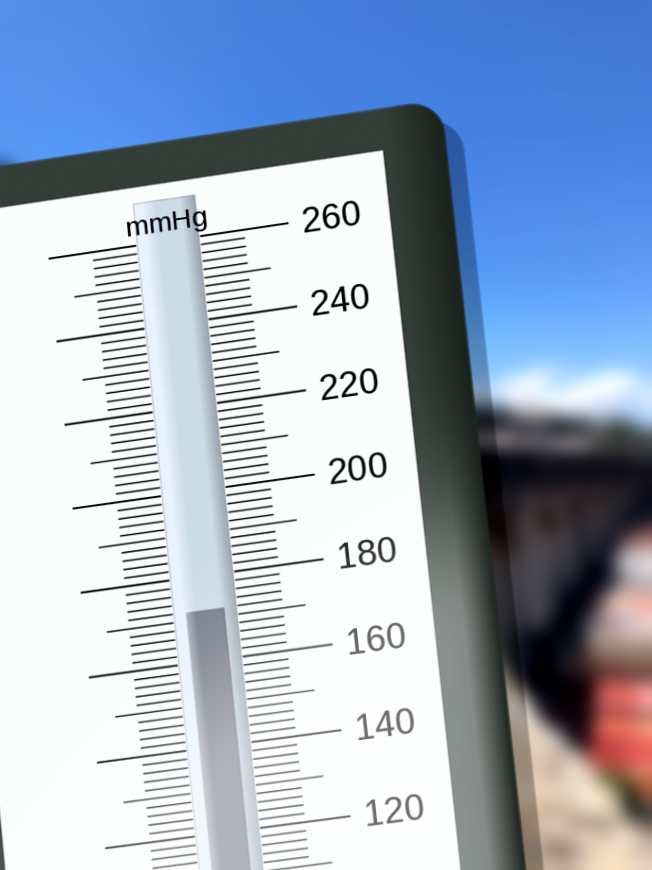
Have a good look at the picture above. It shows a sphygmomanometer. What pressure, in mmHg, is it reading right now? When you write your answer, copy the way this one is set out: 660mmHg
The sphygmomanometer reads 172mmHg
